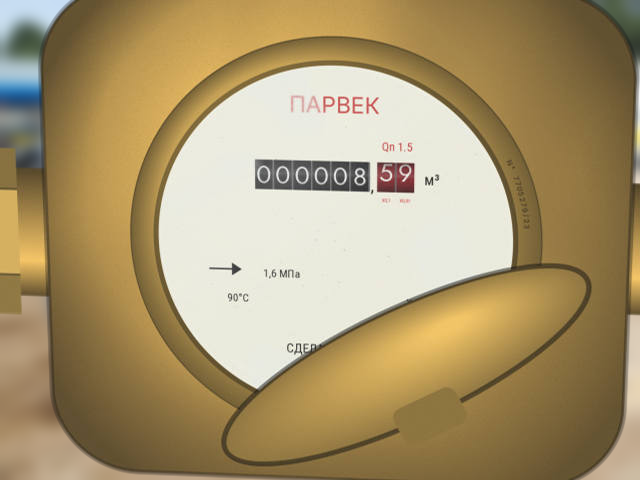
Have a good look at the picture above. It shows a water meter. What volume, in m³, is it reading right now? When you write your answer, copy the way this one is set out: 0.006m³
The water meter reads 8.59m³
